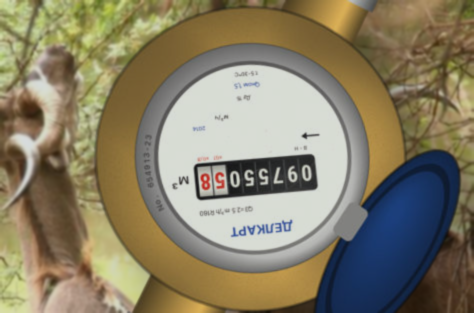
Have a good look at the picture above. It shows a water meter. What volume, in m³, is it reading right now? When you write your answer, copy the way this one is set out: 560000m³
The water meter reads 97550.58m³
